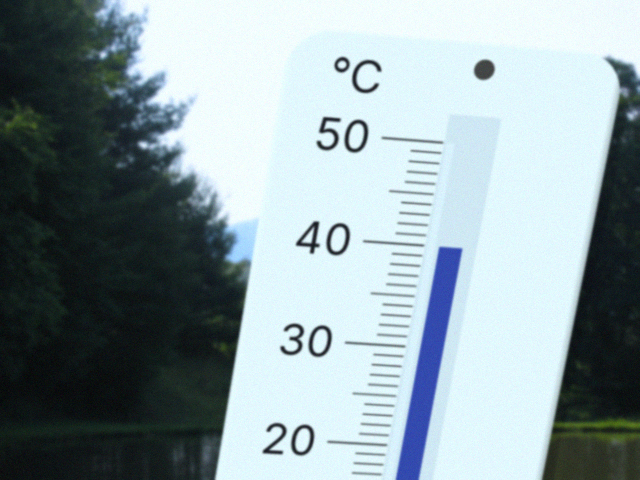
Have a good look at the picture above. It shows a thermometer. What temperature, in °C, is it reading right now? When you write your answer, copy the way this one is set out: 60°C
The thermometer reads 40°C
